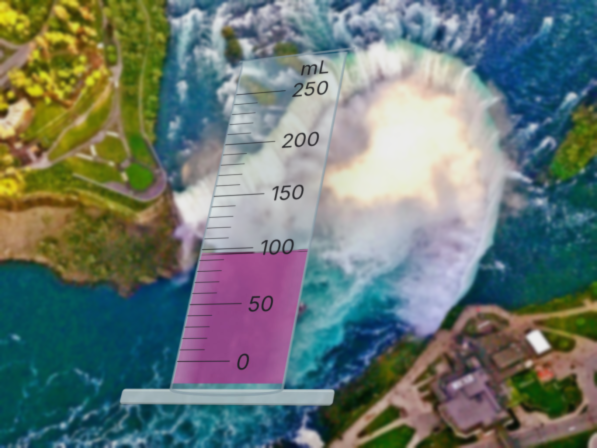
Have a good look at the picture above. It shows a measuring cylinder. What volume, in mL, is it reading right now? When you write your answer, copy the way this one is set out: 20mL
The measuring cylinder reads 95mL
